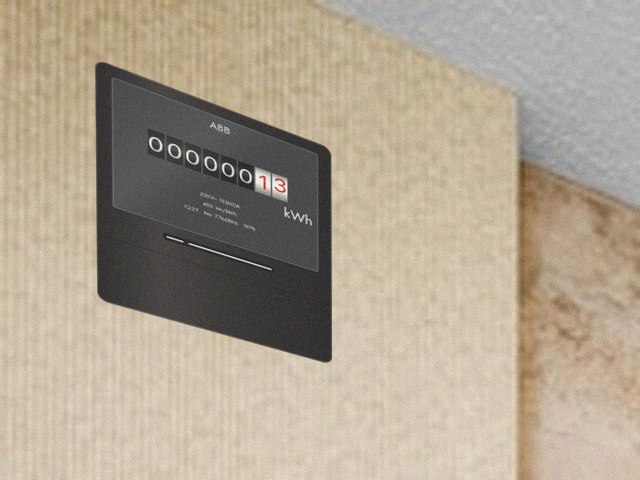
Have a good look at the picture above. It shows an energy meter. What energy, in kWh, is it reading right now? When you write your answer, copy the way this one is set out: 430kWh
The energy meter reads 0.13kWh
